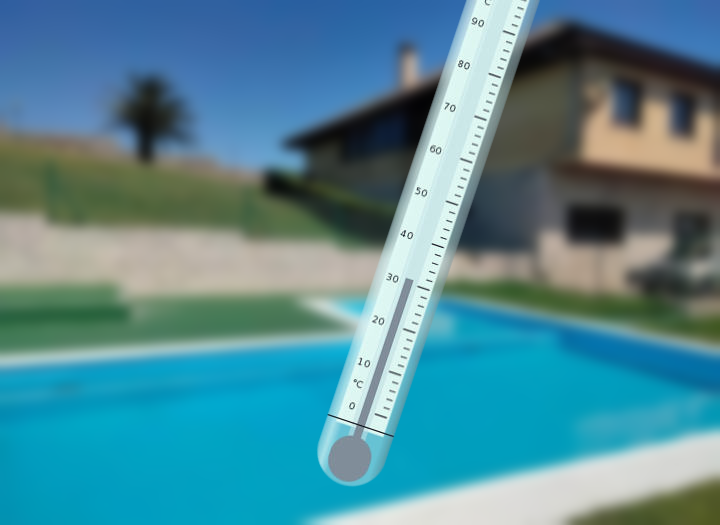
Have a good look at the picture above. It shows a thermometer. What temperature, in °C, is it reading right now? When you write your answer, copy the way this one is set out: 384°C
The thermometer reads 31°C
